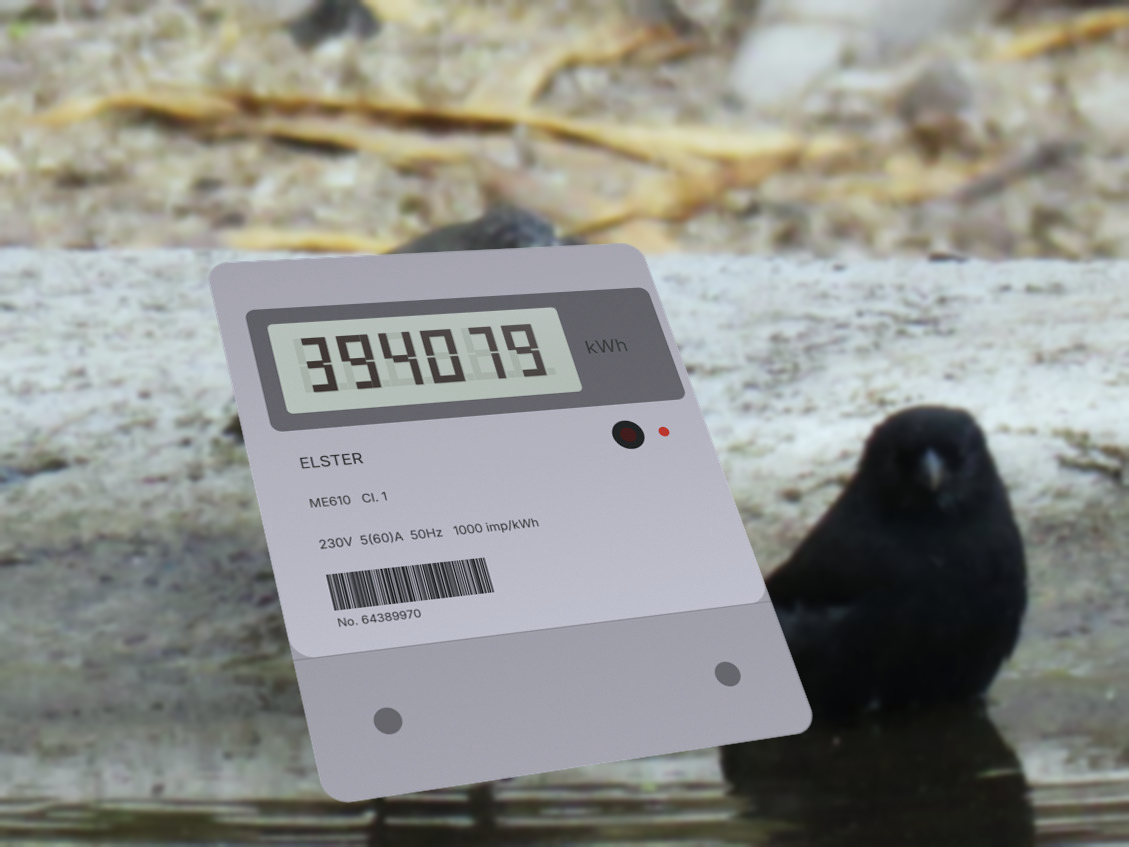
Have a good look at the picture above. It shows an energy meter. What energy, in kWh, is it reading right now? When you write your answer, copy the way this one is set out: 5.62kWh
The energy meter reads 394079kWh
